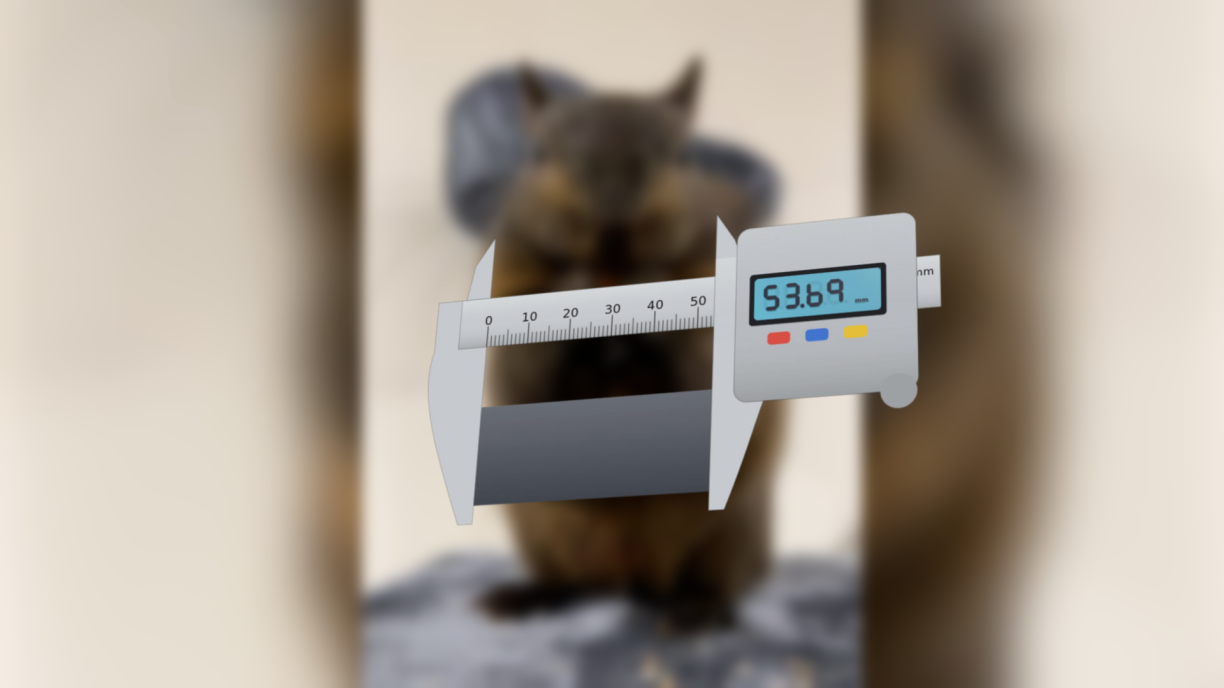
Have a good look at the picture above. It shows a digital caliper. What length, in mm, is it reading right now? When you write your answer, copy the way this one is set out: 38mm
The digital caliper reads 53.69mm
